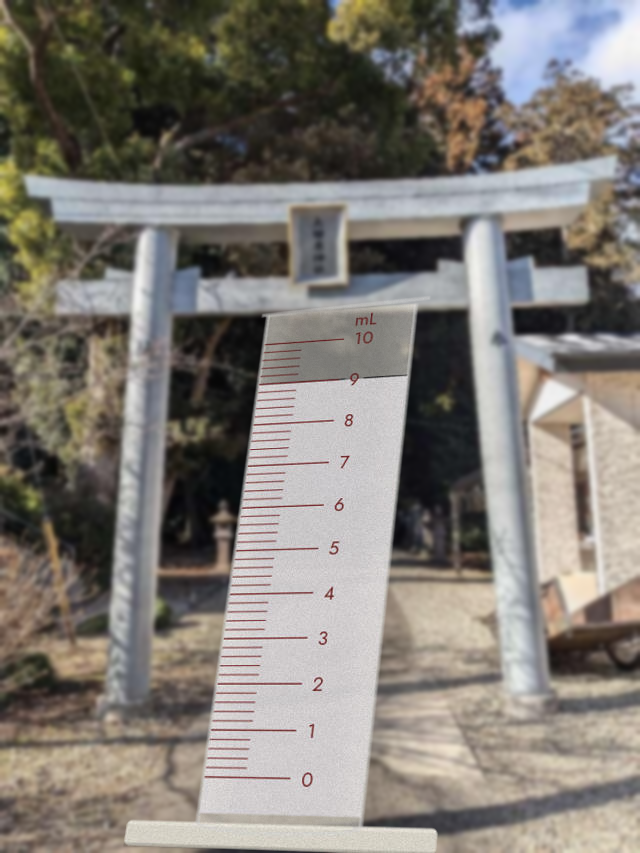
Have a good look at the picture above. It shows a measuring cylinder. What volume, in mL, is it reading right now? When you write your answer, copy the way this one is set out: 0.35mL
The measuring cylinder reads 9mL
